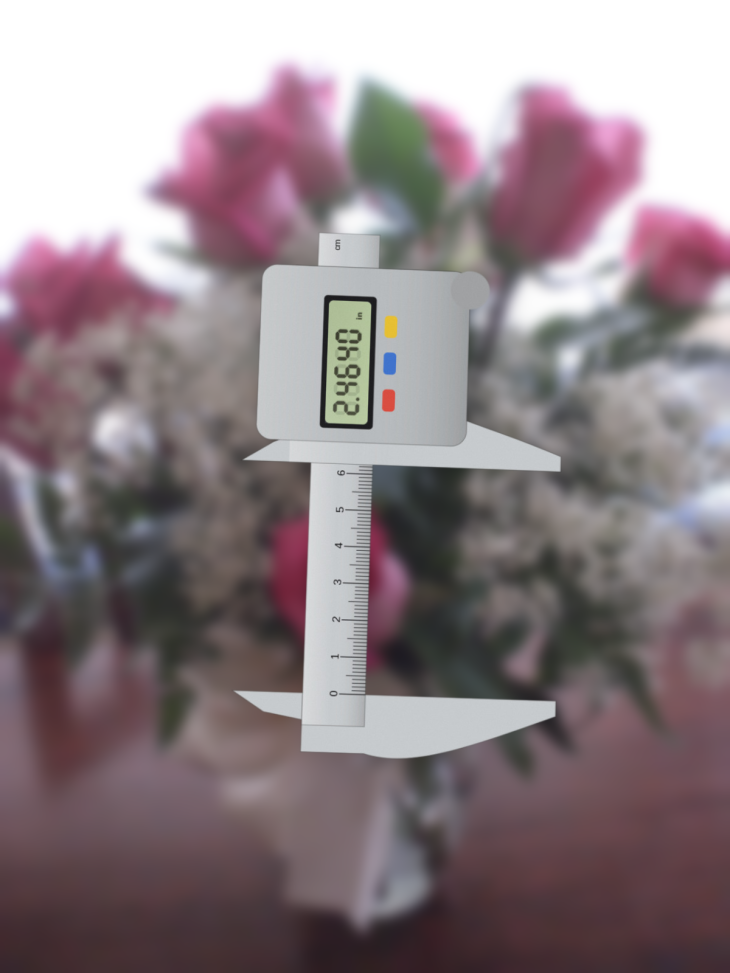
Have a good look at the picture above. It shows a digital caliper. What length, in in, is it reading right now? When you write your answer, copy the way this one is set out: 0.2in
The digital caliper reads 2.4640in
